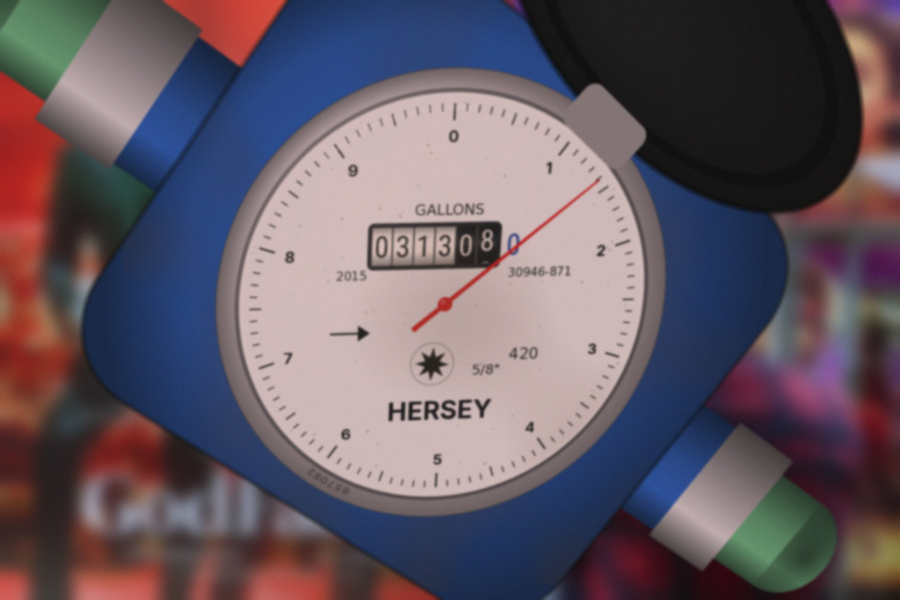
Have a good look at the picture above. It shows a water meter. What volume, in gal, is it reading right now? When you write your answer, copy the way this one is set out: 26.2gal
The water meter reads 313081.4gal
